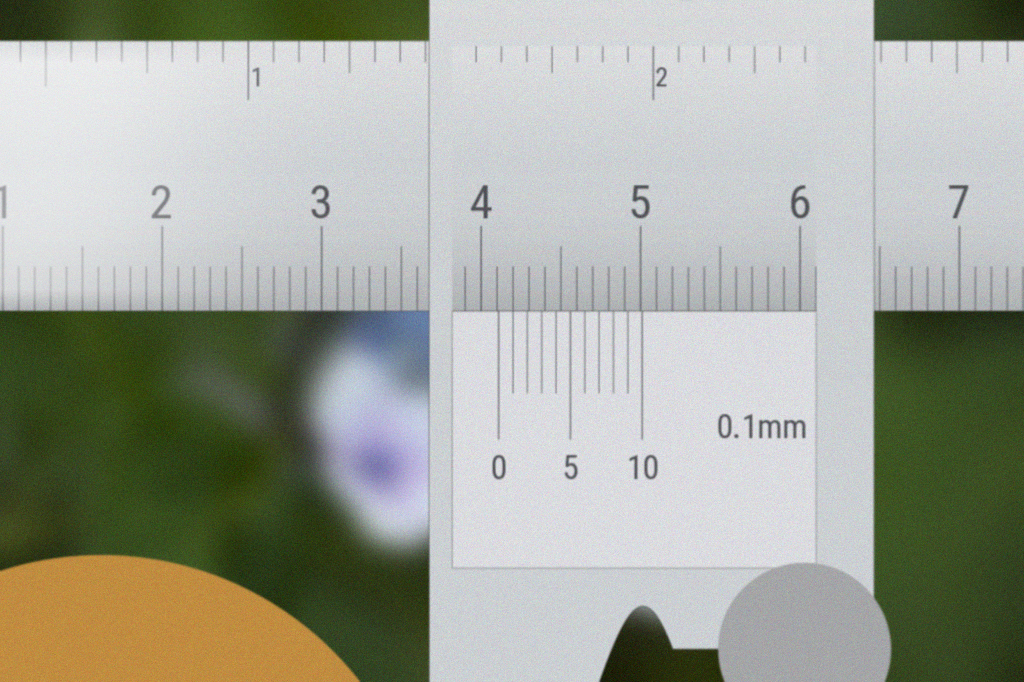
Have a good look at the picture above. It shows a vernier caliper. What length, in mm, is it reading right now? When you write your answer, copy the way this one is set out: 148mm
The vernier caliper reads 41.1mm
